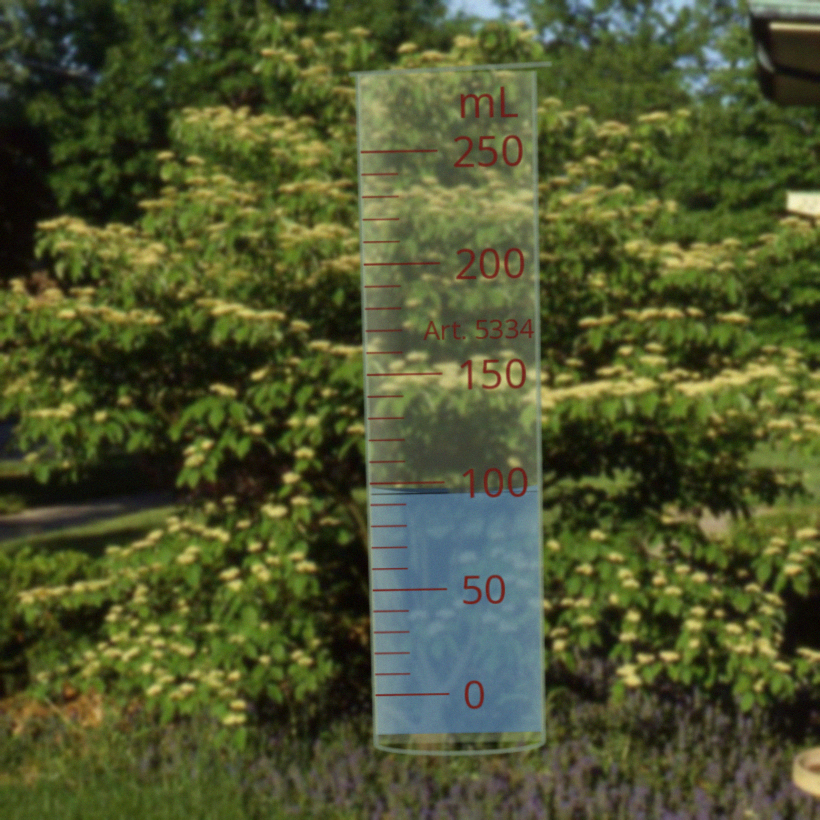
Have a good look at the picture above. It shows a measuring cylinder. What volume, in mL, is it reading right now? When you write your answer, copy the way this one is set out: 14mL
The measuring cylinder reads 95mL
